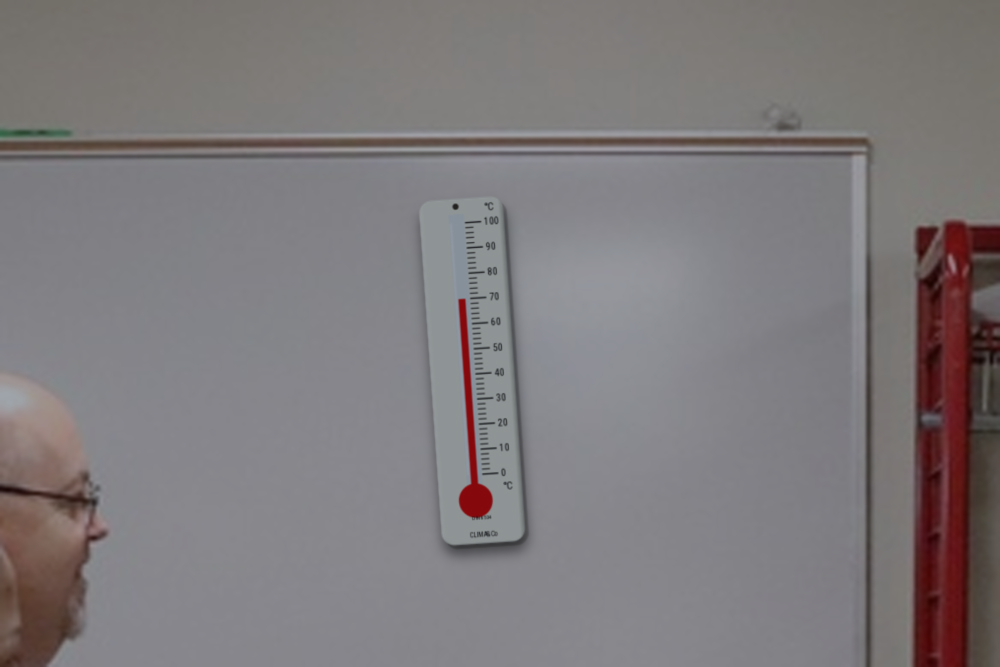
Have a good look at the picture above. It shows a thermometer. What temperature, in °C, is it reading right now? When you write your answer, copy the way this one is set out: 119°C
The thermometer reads 70°C
